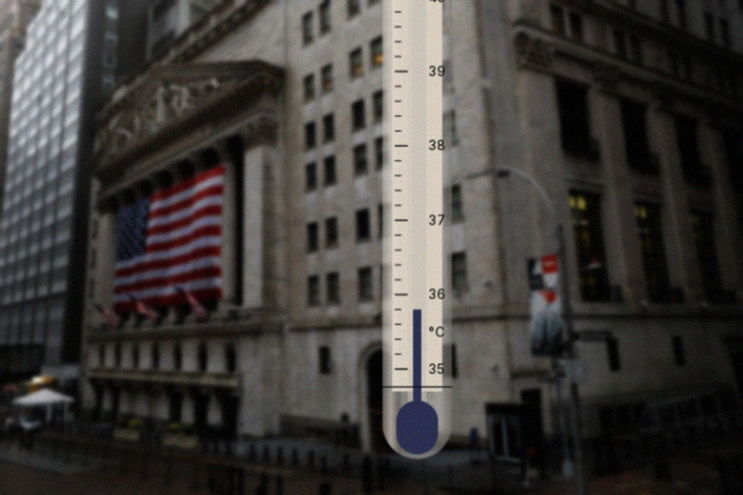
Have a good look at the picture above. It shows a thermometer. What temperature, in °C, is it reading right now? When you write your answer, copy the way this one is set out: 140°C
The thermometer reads 35.8°C
